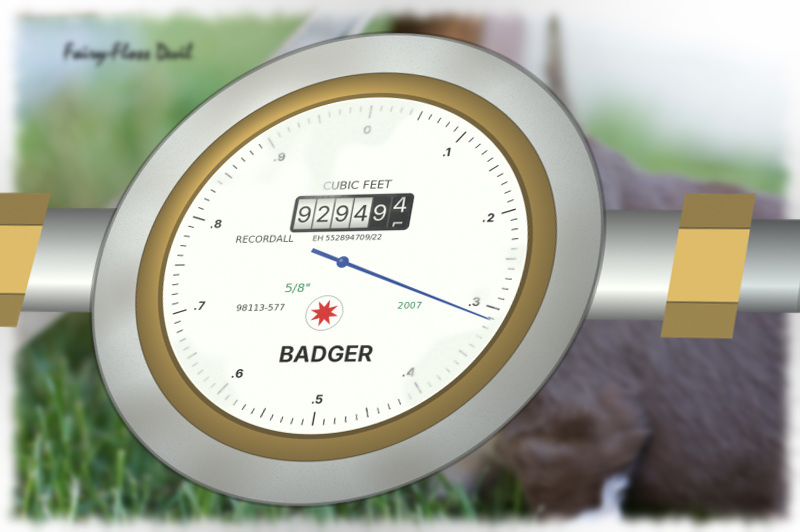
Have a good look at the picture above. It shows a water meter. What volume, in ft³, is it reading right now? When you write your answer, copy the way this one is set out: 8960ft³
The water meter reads 929494.31ft³
